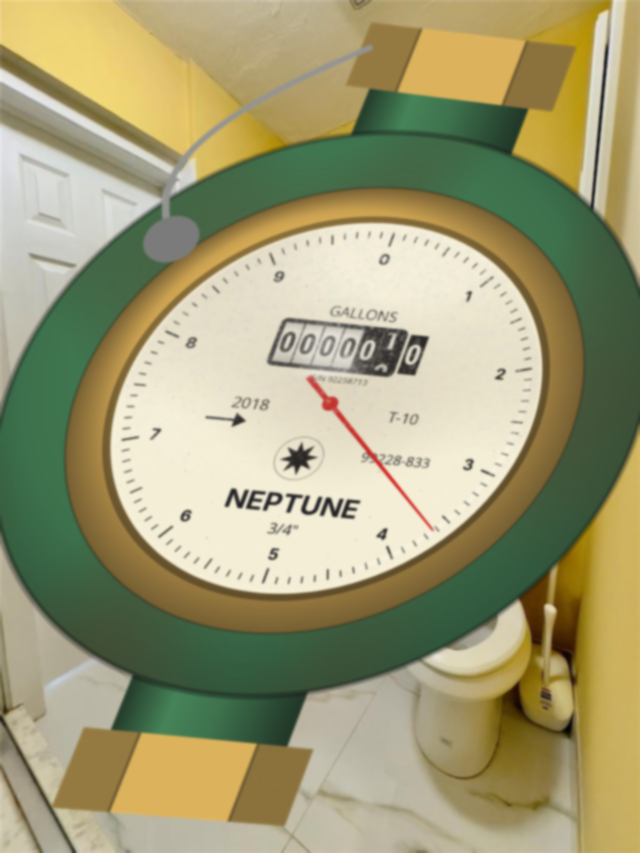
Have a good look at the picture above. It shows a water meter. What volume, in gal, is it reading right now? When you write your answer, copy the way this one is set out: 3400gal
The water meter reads 13.6gal
